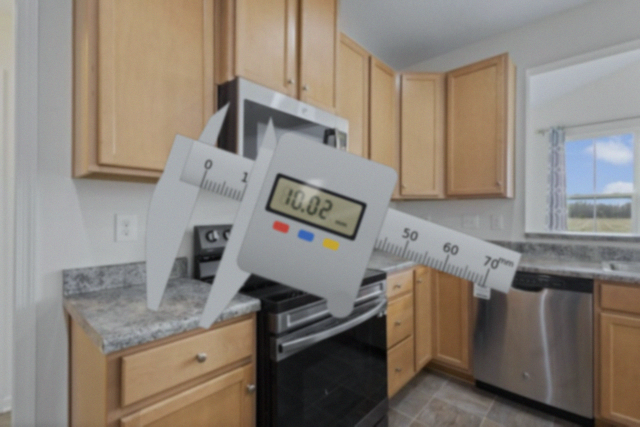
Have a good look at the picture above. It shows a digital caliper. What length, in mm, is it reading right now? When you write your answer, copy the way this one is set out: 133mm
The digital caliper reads 10.02mm
